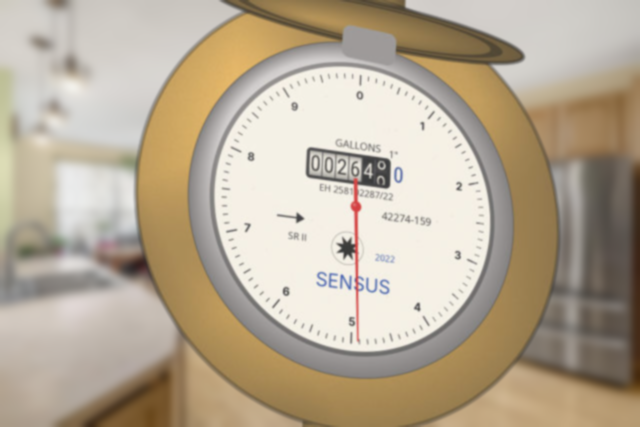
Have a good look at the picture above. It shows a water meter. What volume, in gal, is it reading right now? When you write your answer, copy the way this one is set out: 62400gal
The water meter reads 26484.9gal
